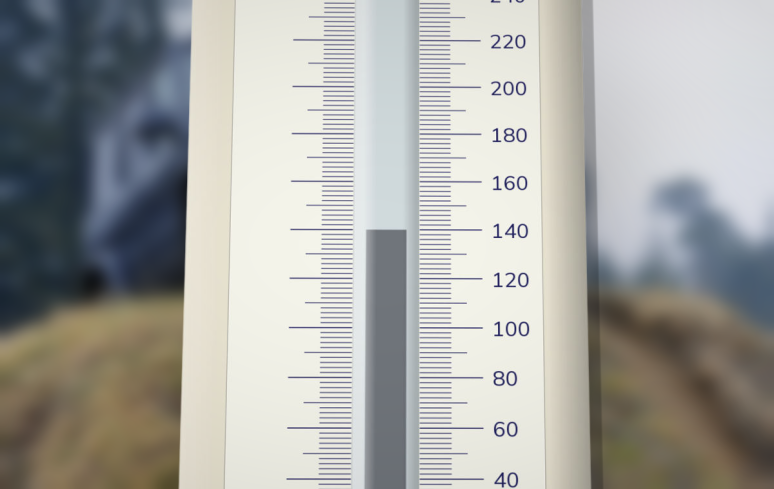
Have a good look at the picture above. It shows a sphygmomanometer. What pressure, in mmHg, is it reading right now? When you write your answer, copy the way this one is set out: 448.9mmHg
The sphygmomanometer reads 140mmHg
